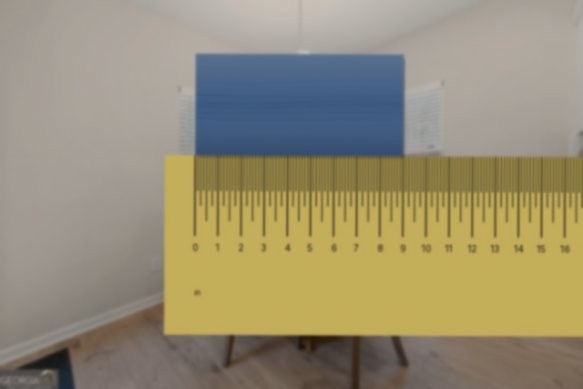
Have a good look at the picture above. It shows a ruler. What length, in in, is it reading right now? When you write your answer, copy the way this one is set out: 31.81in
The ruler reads 9in
